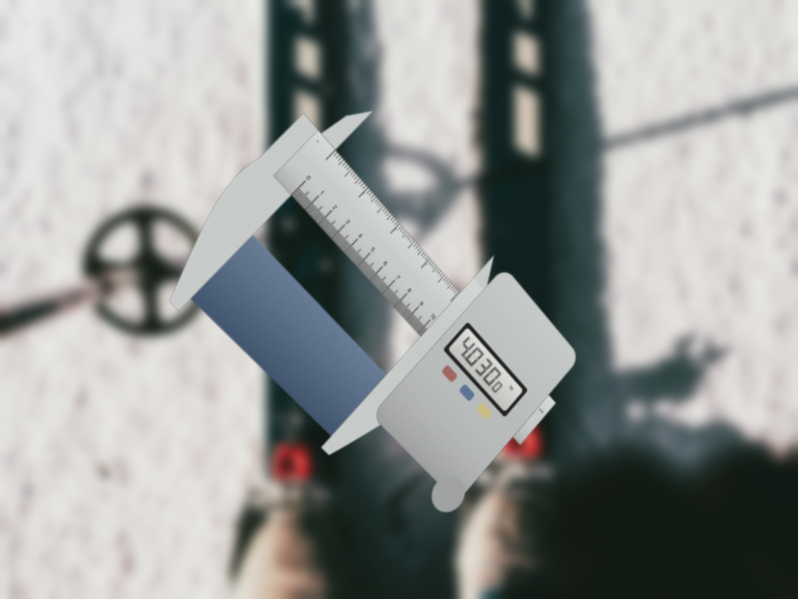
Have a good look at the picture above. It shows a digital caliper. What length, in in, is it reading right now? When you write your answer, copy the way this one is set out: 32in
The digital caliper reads 4.0300in
